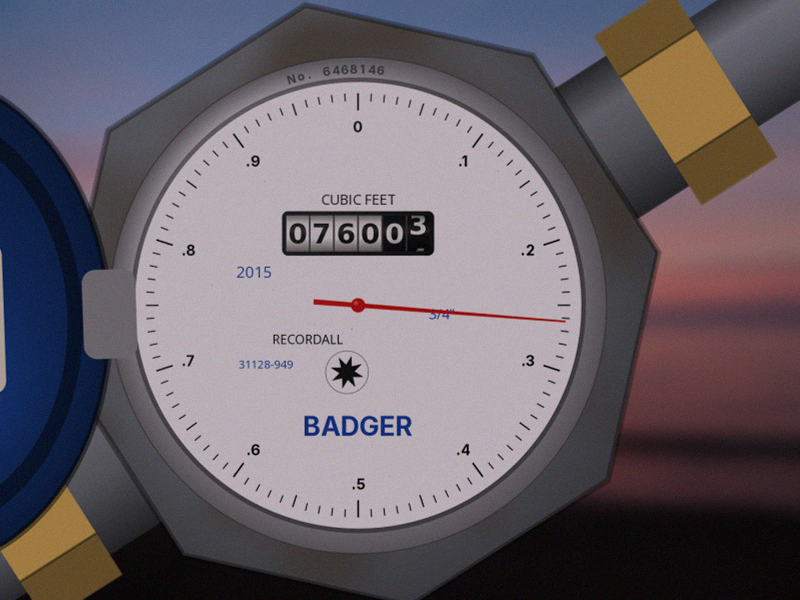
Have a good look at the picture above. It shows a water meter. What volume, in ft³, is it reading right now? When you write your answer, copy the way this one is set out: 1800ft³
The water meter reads 76003.26ft³
